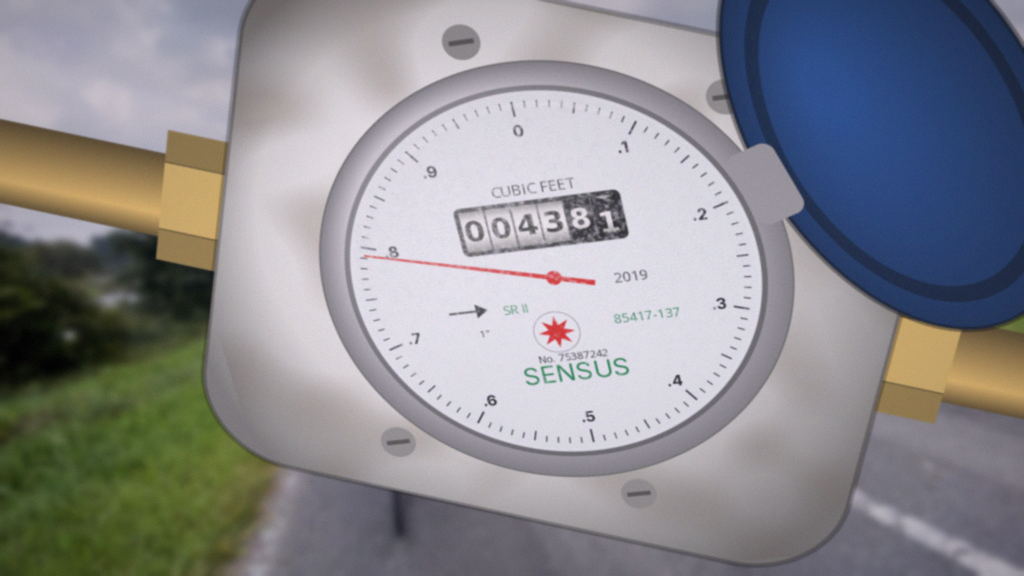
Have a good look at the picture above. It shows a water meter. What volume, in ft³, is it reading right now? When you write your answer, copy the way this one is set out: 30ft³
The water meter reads 4380.79ft³
